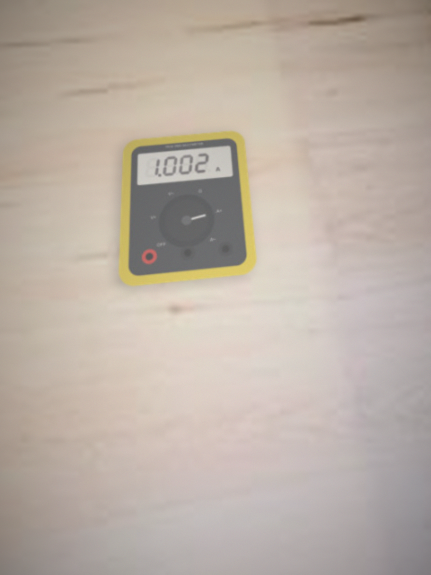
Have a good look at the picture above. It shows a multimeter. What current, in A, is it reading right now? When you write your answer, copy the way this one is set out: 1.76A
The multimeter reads 1.002A
